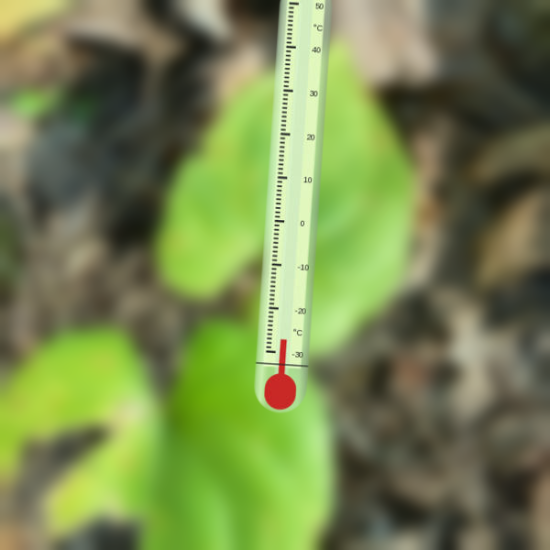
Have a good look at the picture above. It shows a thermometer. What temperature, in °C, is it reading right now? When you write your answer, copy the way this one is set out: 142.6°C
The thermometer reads -27°C
